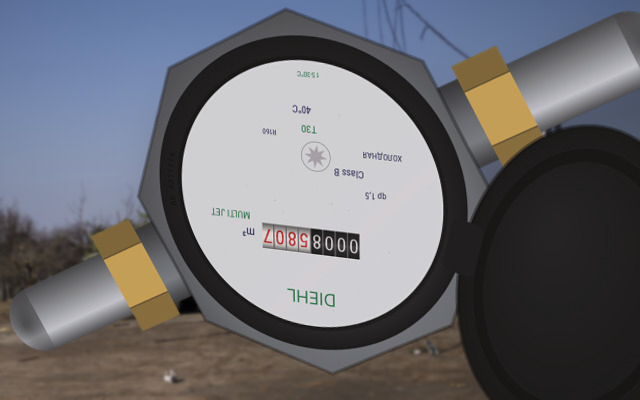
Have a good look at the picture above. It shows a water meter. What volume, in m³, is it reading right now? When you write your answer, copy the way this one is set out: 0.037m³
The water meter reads 8.5807m³
